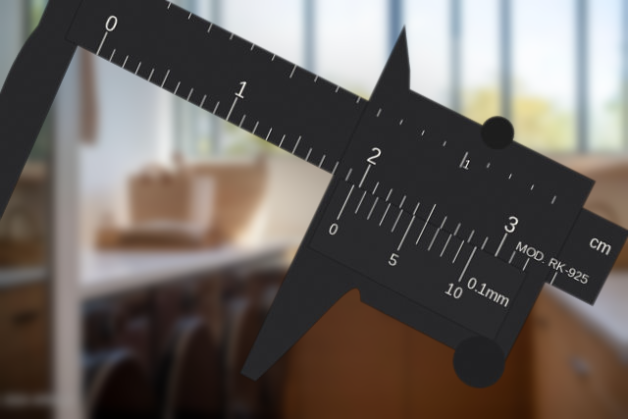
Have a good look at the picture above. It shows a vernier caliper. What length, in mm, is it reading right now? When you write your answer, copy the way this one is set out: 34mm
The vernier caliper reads 19.6mm
